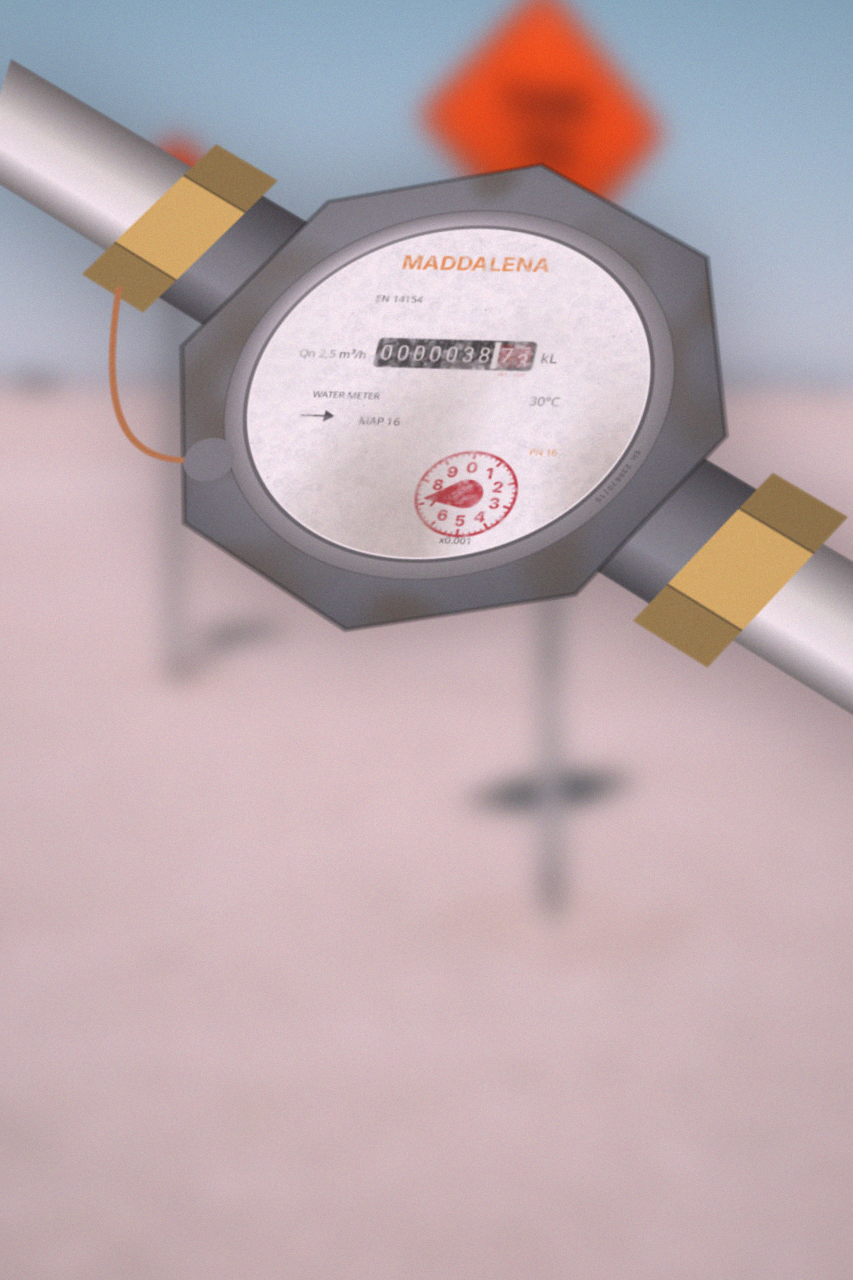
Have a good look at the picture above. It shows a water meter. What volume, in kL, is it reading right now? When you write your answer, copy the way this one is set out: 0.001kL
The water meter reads 38.727kL
